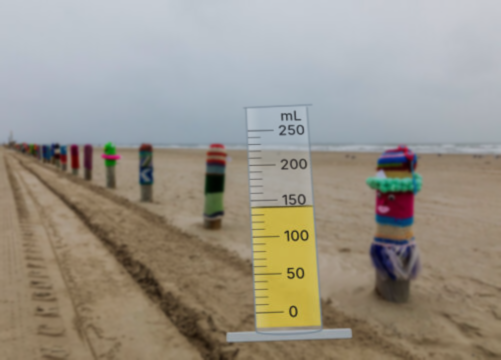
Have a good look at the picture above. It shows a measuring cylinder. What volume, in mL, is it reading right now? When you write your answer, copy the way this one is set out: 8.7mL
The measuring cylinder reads 140mL
